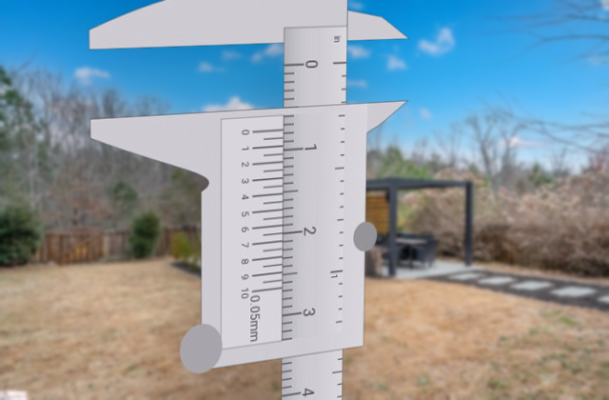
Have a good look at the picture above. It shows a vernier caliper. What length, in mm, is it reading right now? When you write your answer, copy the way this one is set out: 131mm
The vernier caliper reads 7.6mm
